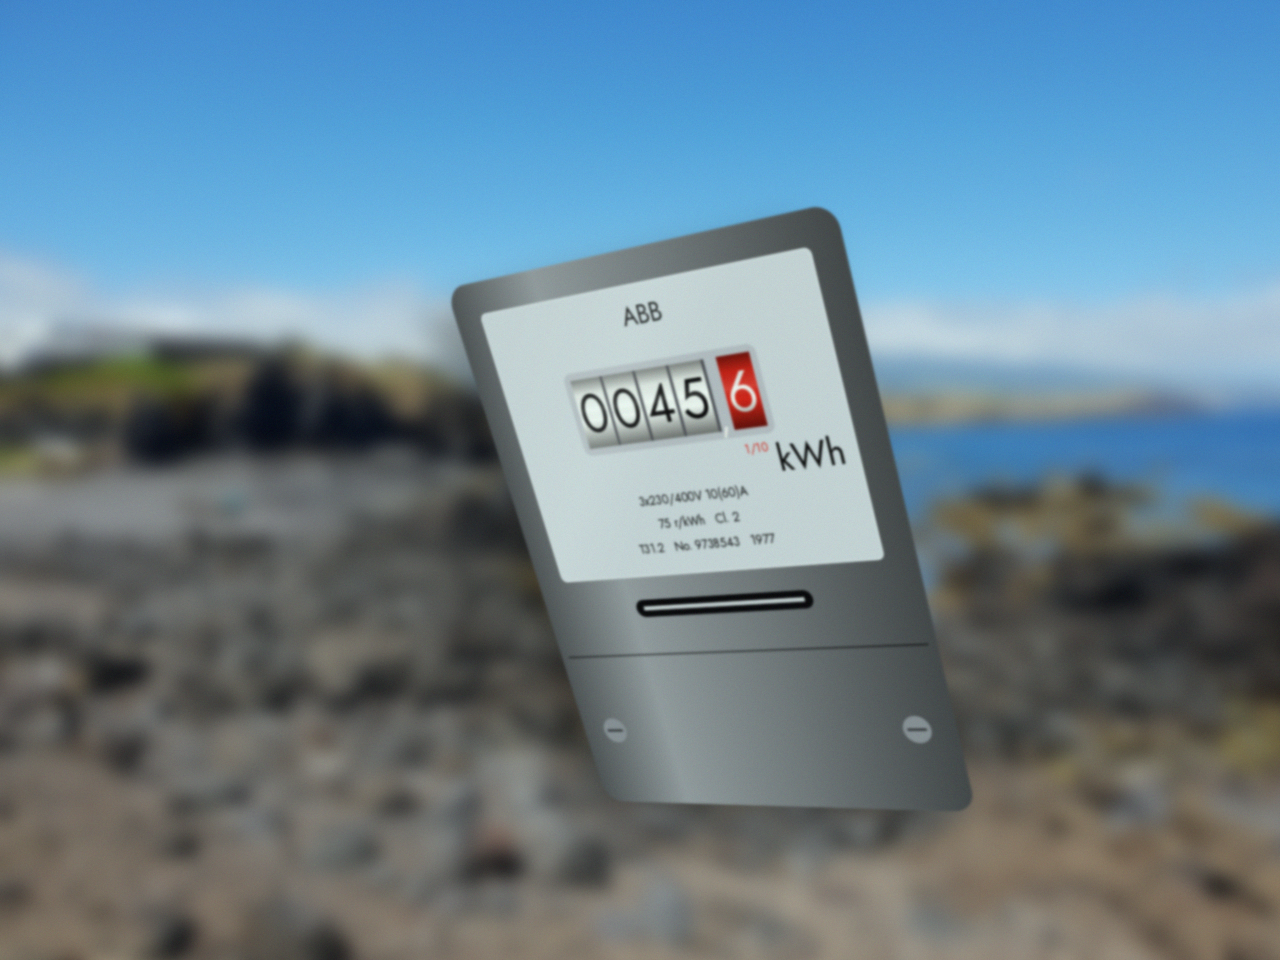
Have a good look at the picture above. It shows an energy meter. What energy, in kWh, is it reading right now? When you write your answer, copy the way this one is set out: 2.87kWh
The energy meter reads 45.6kWh
